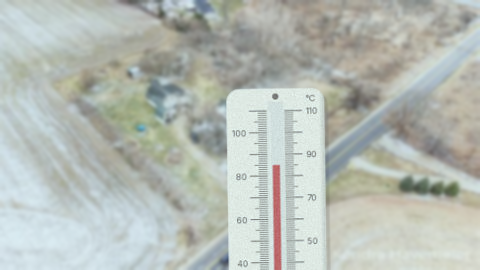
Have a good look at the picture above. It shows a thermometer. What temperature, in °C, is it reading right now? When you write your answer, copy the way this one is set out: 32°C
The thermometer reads 85°C
